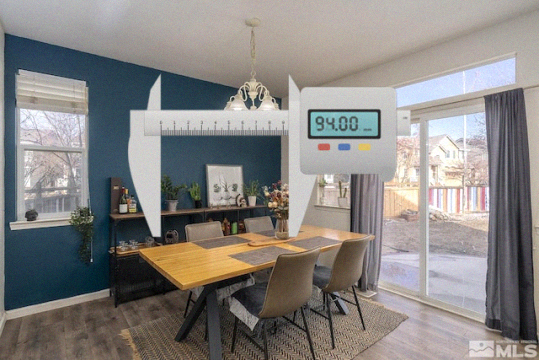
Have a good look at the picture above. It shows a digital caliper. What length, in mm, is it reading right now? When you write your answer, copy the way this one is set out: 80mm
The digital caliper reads 94.00mm
